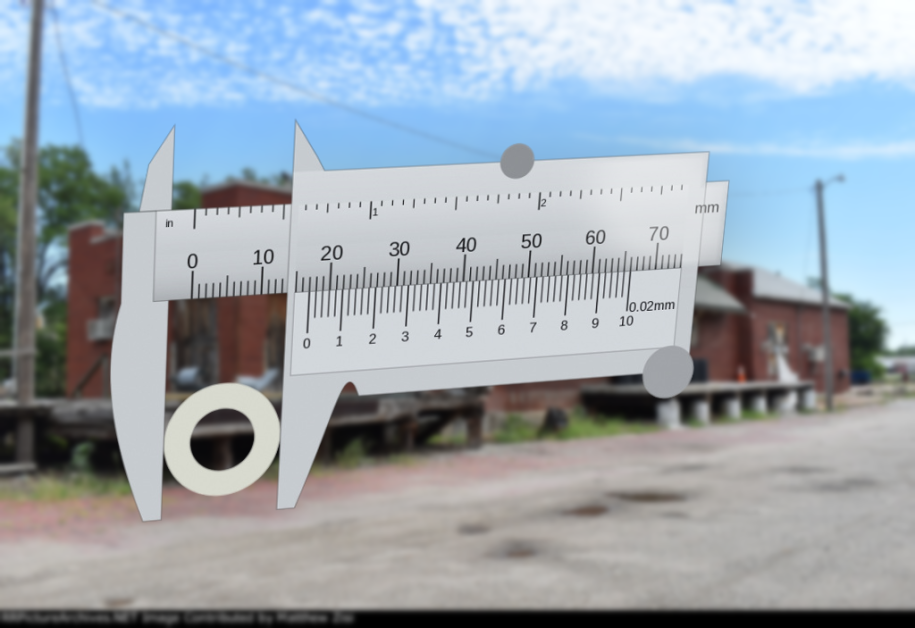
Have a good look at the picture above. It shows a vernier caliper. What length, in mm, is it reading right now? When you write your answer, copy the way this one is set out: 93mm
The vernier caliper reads 17.0mm
